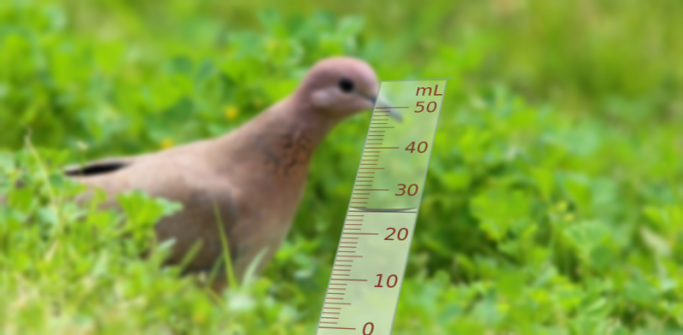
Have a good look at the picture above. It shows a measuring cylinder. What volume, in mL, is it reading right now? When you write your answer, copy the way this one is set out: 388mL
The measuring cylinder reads 25mL
